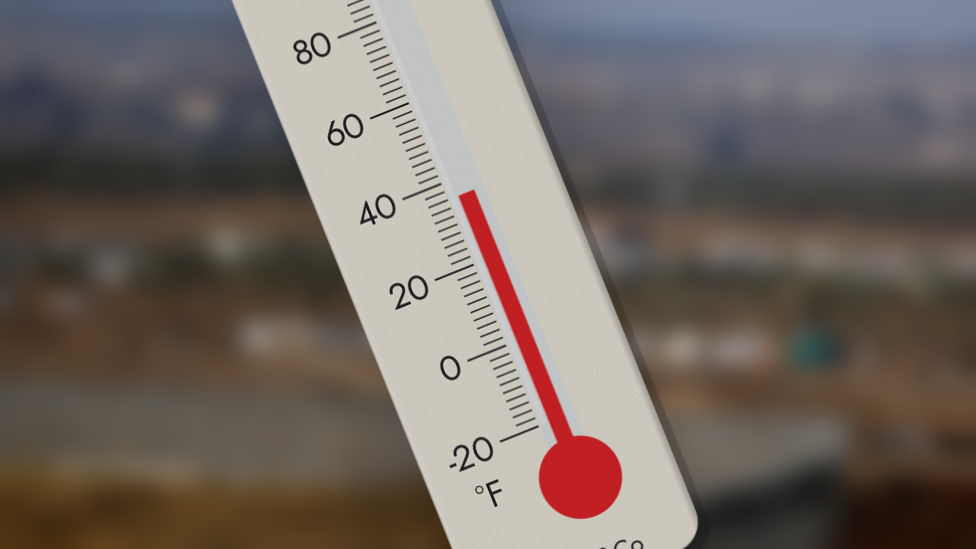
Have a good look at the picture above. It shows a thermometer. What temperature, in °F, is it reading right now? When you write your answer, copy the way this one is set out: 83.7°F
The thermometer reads 36°F
